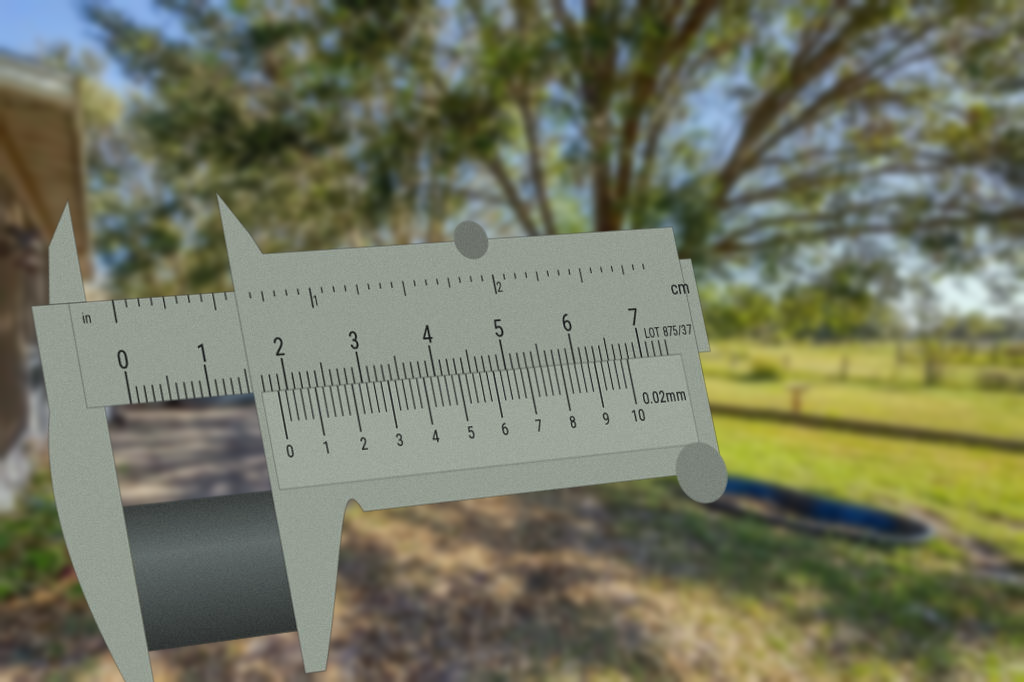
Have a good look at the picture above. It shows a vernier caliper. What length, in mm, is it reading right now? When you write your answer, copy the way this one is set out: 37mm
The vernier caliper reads 18.8mm
